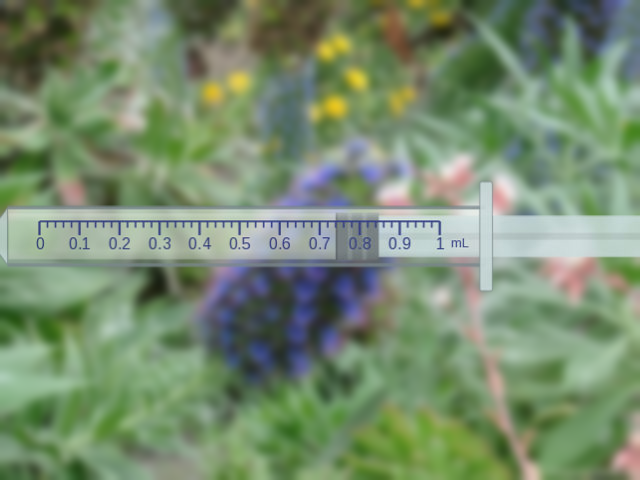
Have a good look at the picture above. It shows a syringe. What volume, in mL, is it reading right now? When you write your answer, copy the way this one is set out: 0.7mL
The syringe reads 0.74mL
